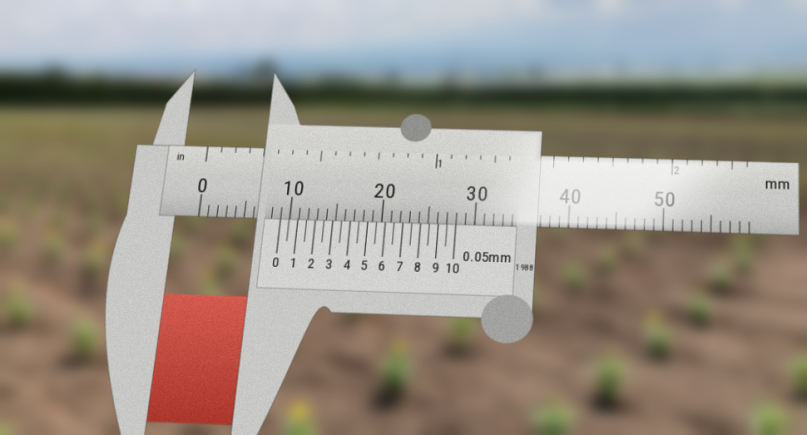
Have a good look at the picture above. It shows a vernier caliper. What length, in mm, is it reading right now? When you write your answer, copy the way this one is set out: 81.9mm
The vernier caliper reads 9.0mm
